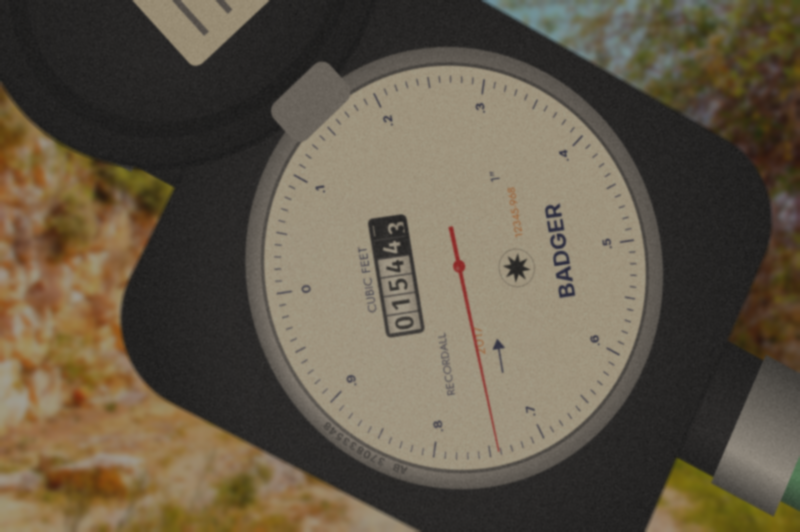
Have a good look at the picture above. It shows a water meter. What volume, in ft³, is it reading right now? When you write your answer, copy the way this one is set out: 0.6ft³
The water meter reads 15442.74ft³
